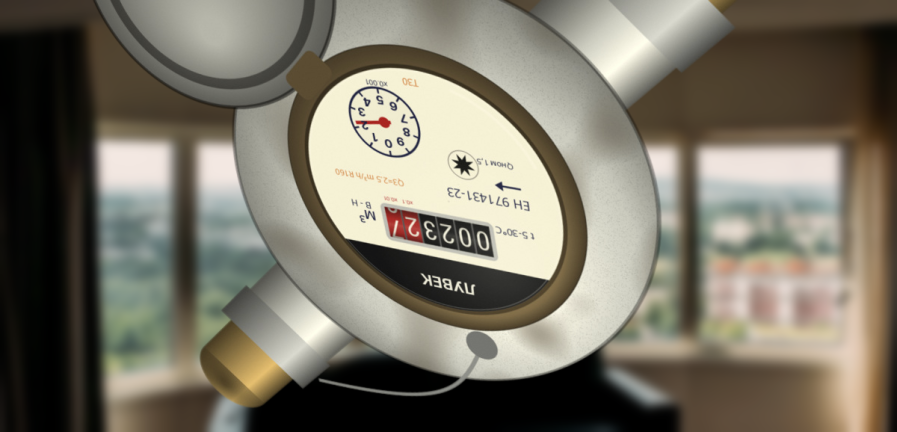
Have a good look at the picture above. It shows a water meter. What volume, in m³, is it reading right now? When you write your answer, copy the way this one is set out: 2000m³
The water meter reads 23.272m³
